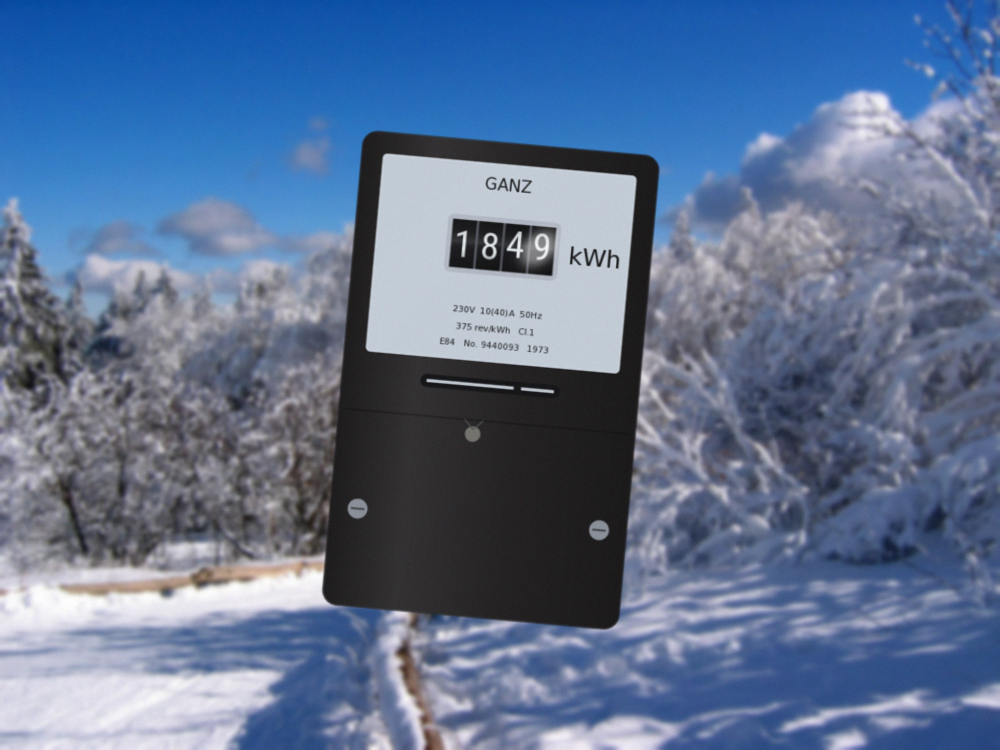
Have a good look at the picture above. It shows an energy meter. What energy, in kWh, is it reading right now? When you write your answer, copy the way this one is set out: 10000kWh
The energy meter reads 1849kWh
